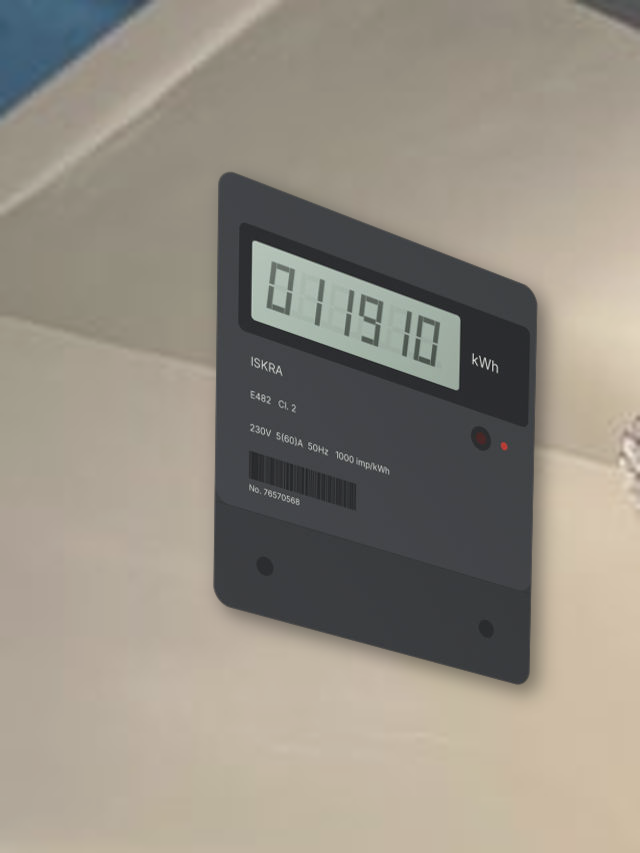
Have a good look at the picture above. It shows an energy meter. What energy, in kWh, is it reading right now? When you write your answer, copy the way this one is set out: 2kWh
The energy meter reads 11910kWh
